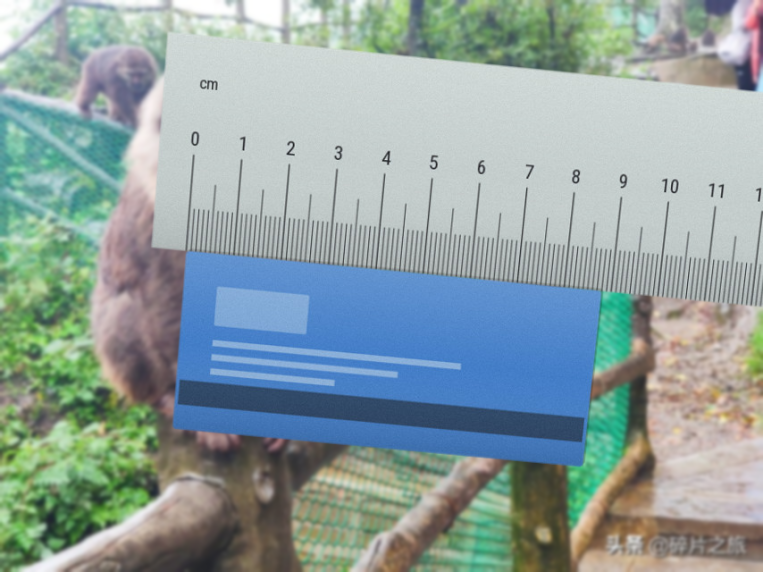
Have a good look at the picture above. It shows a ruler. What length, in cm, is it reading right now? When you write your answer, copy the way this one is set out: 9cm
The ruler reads 8.8cm
